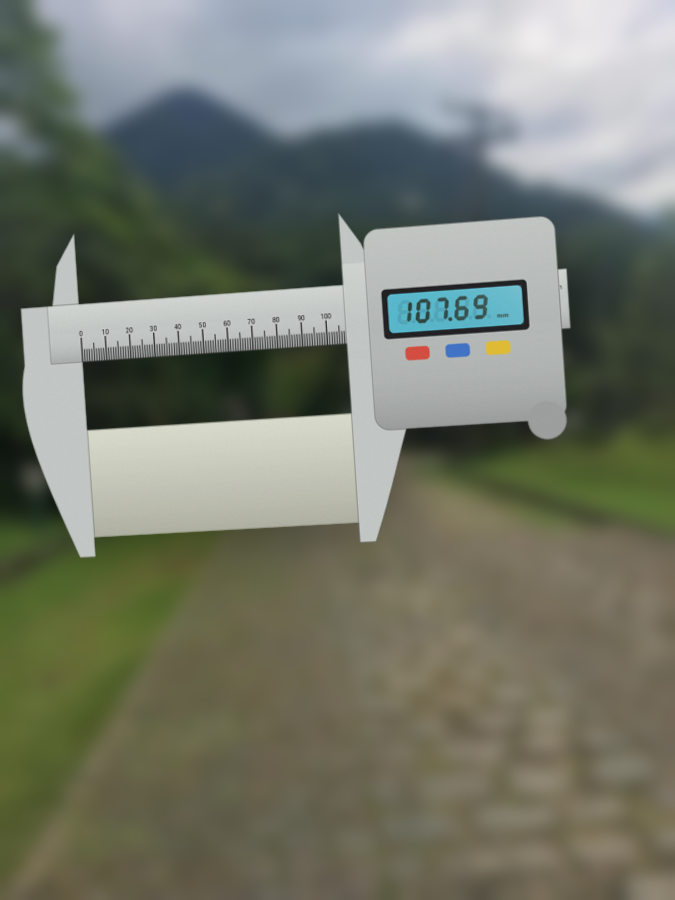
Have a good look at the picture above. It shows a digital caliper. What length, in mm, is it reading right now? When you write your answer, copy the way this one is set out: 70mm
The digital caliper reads 107.69mm
